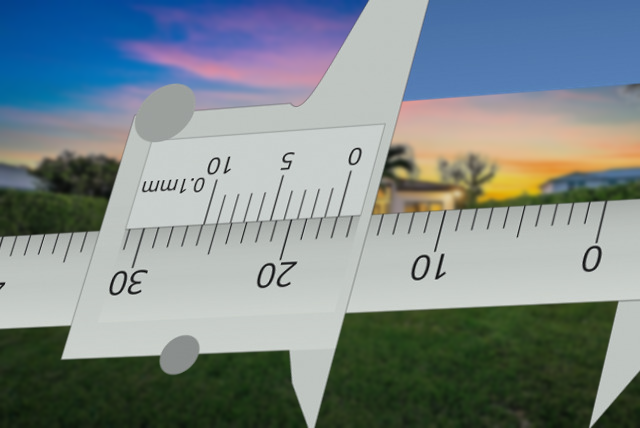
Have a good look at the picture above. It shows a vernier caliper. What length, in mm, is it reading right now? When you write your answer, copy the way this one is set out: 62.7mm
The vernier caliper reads 16.9mm
